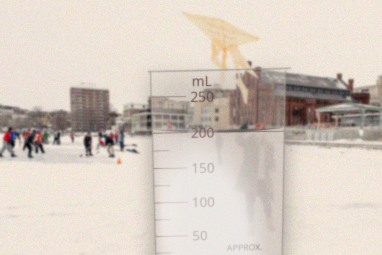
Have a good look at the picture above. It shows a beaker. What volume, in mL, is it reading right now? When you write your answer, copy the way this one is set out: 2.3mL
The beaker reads 200mL
